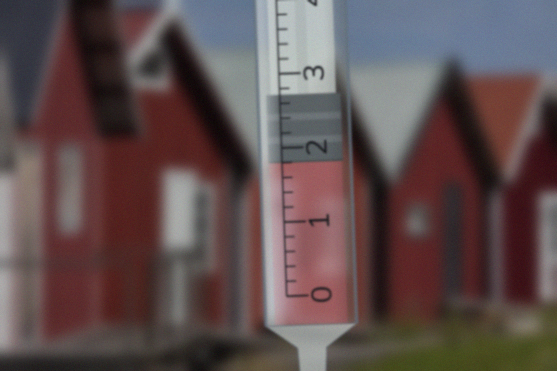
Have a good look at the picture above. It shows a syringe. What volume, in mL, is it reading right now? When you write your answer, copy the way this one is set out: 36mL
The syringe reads 1.8mL
